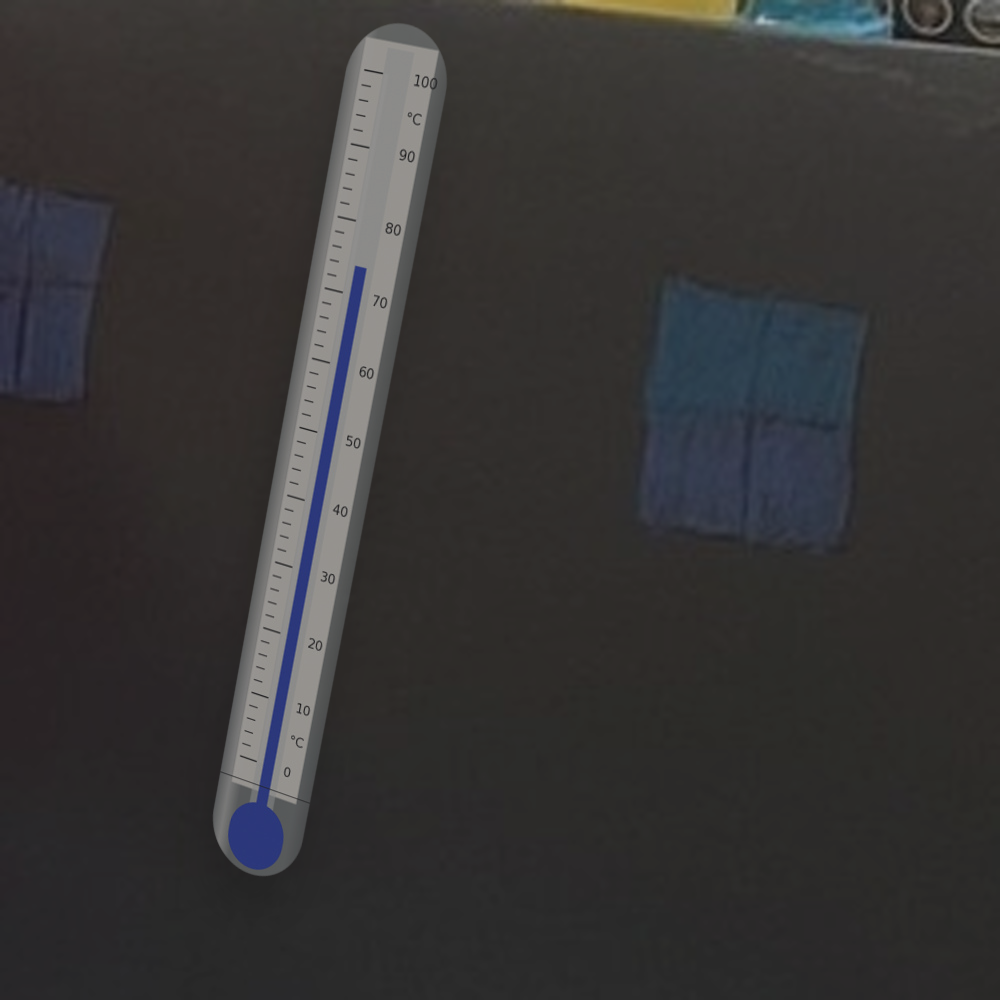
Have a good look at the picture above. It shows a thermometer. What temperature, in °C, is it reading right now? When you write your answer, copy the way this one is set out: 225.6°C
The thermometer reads 74°C
